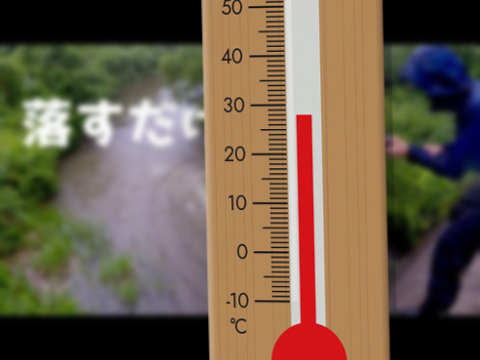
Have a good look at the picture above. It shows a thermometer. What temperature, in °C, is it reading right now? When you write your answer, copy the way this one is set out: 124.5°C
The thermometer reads 28°C
